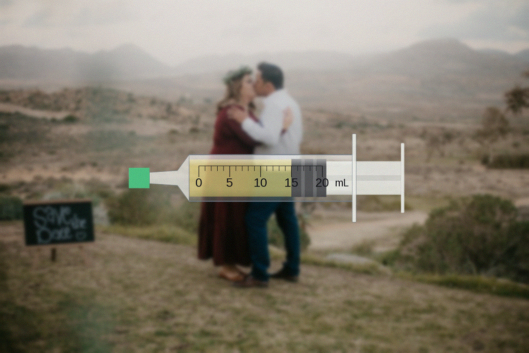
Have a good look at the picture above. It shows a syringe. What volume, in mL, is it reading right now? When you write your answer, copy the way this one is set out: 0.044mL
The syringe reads 15mL
